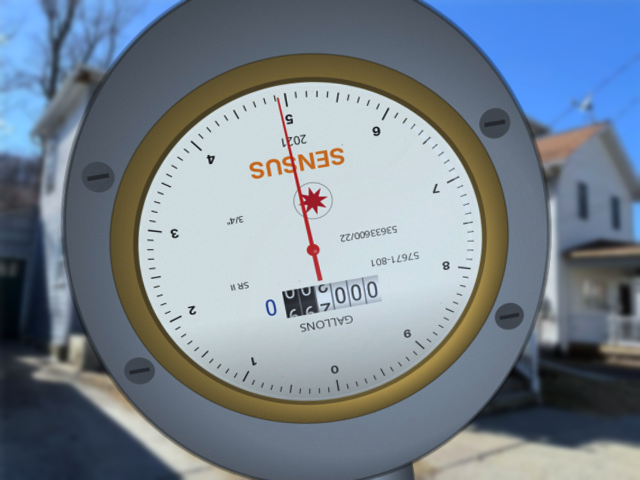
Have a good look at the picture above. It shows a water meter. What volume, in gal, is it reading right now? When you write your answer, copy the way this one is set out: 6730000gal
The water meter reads 2994.9gal
